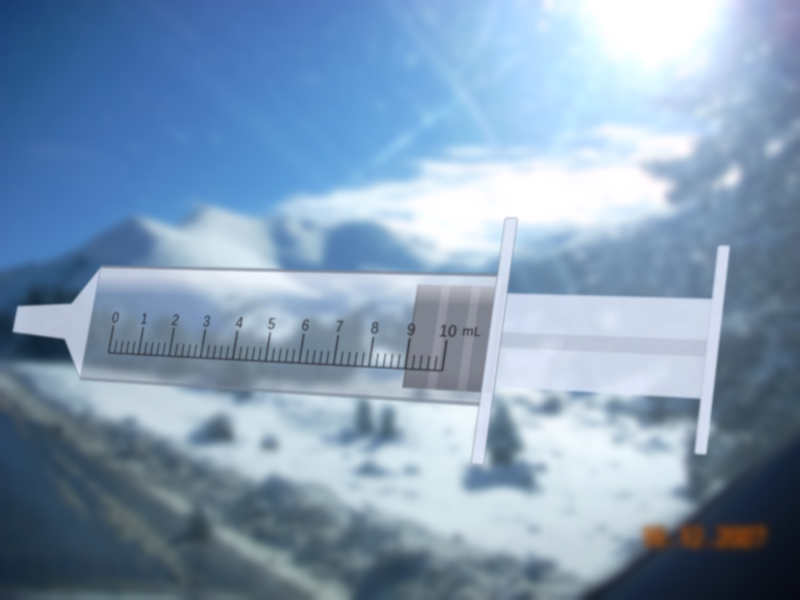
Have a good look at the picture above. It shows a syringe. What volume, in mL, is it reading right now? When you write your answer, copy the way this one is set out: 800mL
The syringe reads 9mL
